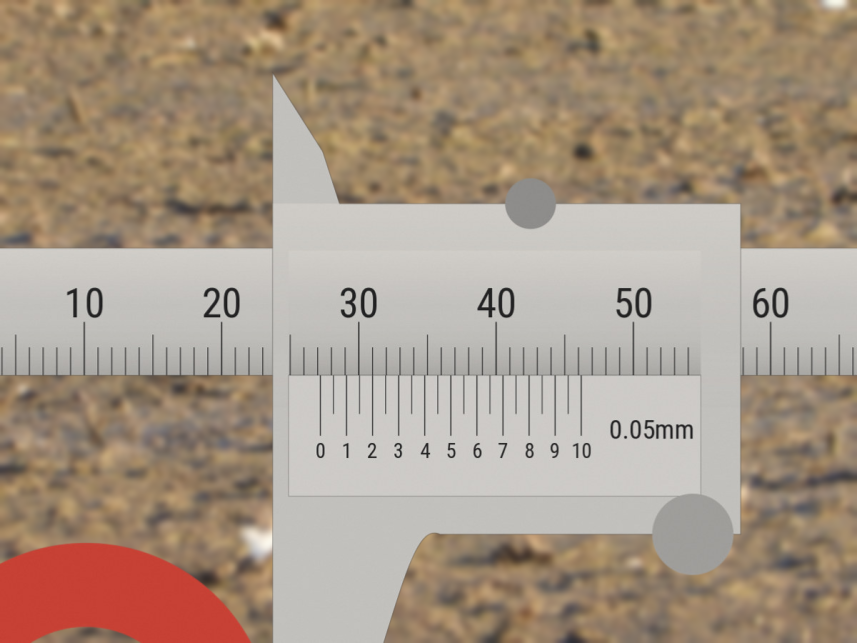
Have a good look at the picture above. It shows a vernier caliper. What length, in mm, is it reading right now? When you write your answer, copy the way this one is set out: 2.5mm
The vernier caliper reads 27.2mm
